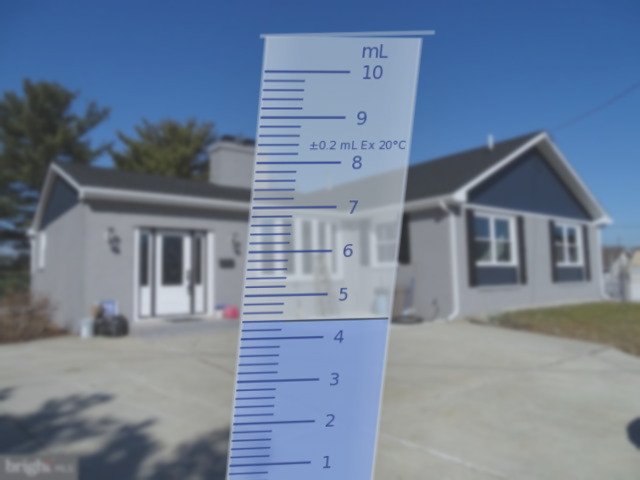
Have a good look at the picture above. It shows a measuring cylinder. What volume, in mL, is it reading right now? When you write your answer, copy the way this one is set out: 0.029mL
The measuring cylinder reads 4.4mL
